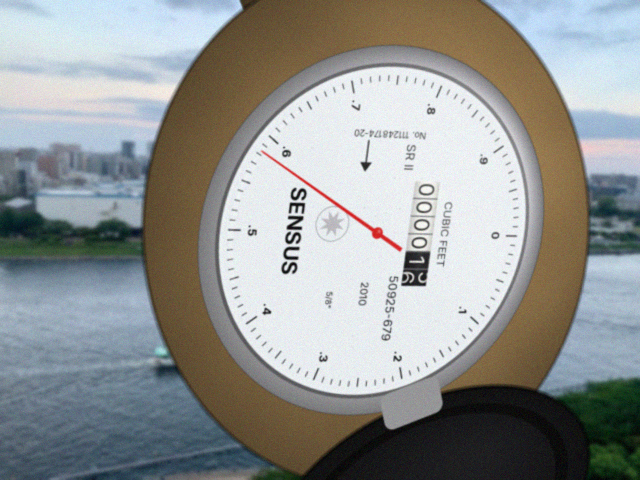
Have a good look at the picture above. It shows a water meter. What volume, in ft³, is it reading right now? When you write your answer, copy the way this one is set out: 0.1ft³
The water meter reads 15.58ft³
